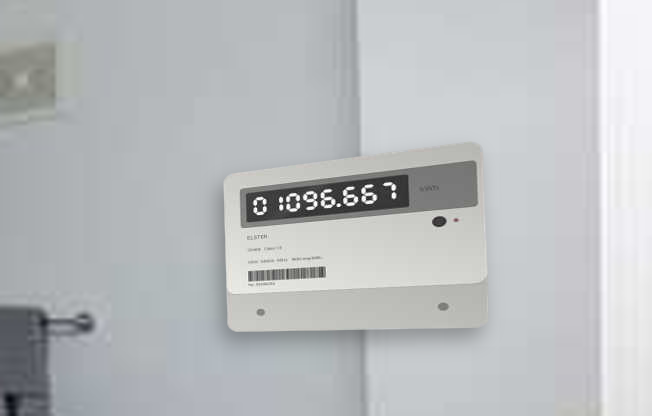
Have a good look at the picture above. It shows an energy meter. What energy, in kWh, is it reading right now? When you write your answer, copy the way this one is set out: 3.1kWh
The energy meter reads 1096.667kWh
